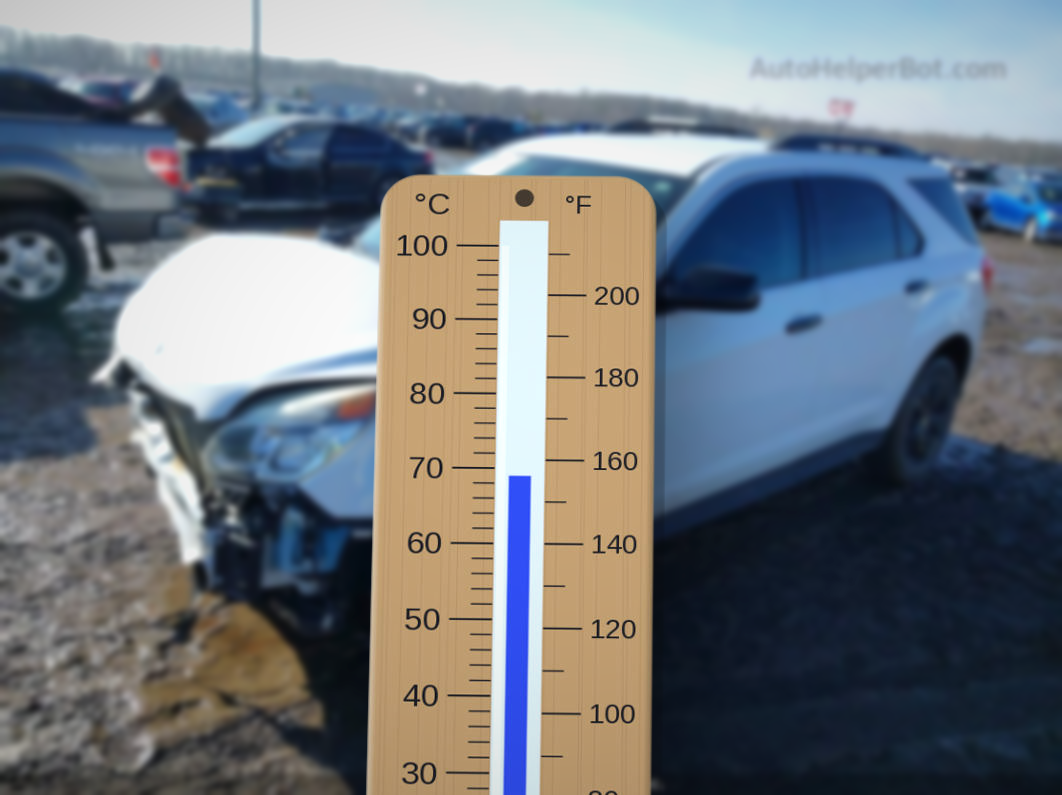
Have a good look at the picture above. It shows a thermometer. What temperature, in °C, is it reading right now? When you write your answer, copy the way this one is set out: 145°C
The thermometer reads 69°C
